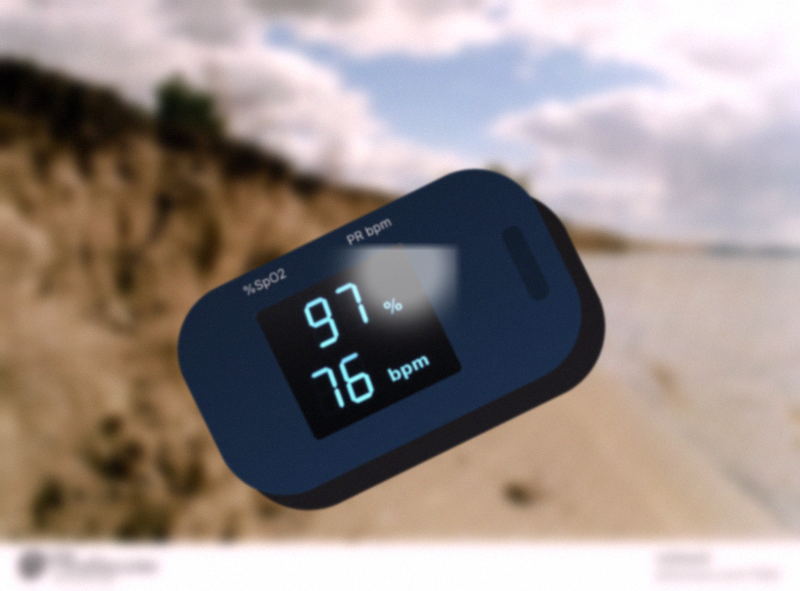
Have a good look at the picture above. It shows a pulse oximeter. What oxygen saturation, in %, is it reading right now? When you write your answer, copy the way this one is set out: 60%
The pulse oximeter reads 97%
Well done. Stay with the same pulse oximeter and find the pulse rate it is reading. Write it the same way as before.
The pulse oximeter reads 76bpm
